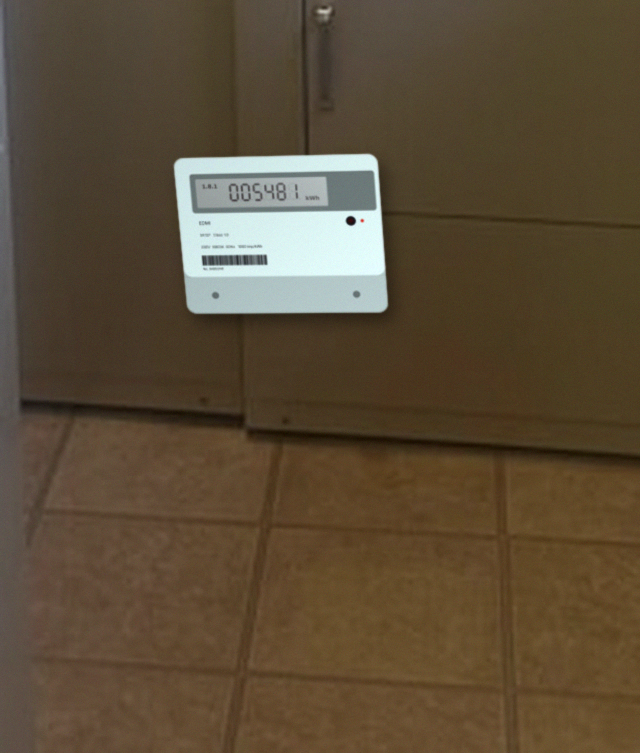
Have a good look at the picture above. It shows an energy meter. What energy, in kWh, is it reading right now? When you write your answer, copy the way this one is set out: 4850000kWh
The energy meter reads 5481kWh
